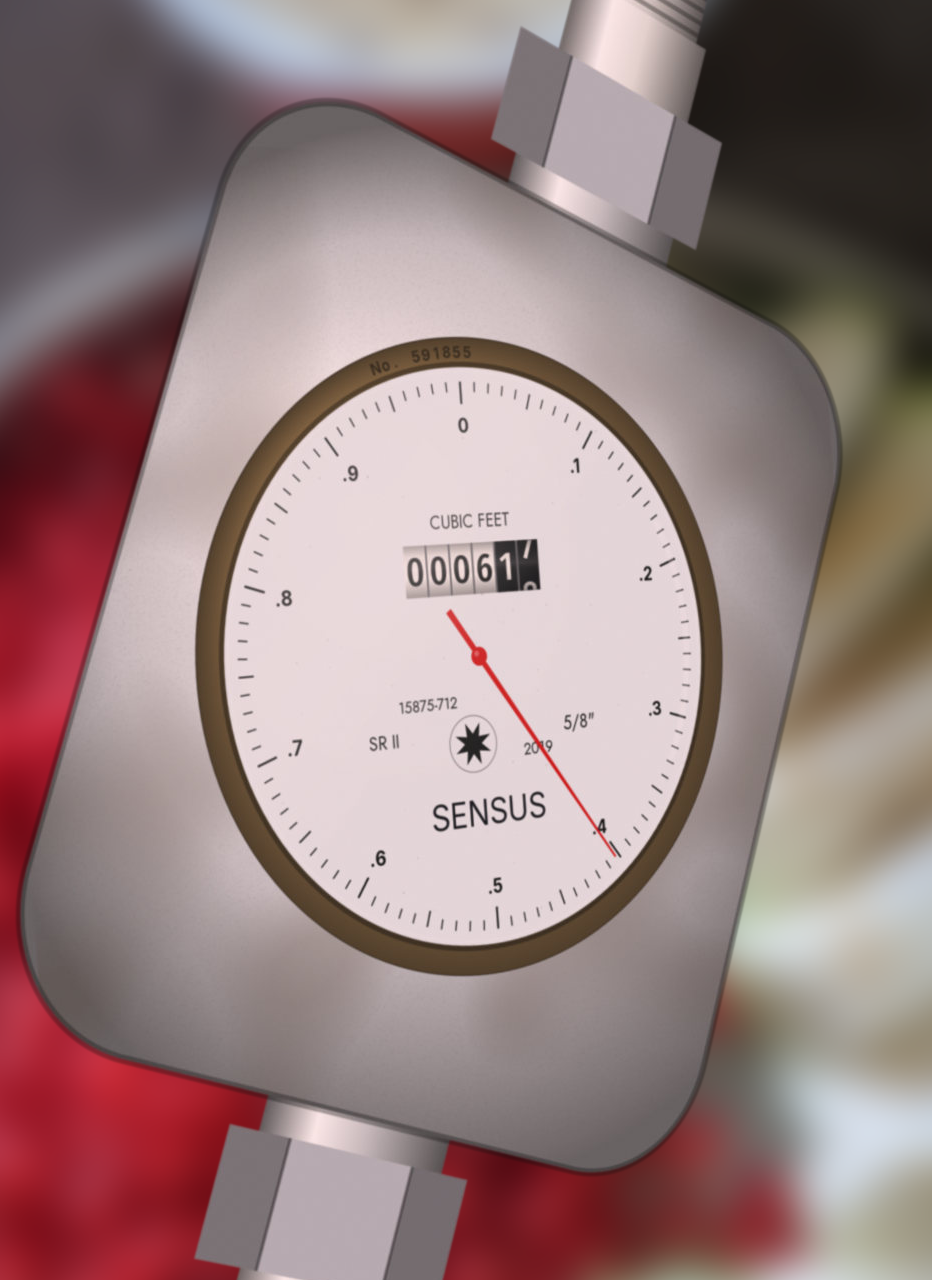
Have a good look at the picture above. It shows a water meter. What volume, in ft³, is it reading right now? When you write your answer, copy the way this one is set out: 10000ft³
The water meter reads 617.40ft³
